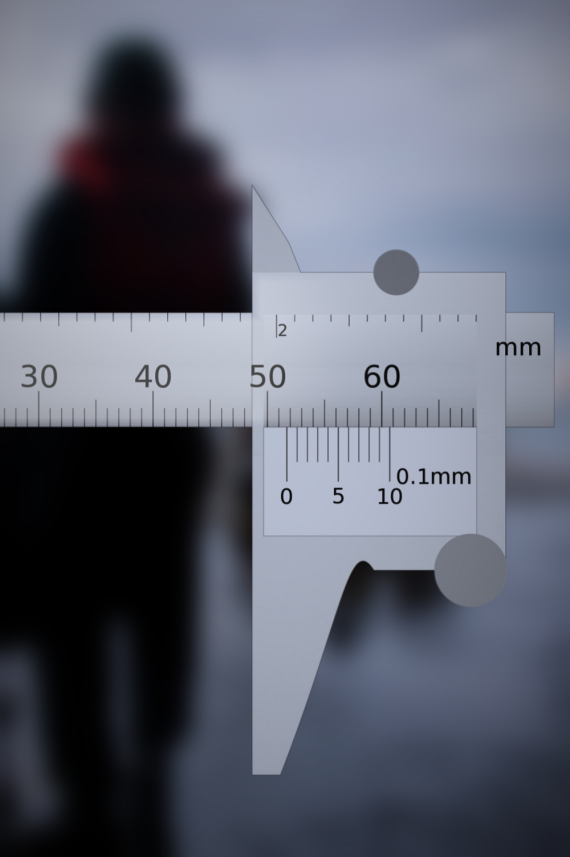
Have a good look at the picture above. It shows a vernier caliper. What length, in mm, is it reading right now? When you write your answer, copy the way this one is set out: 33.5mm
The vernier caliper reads 51.7mm
